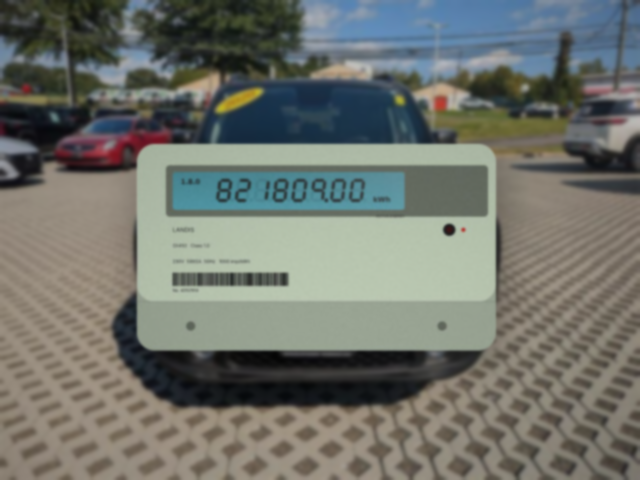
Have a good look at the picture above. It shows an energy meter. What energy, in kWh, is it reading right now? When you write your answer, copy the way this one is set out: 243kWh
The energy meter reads 821809.00kWh
